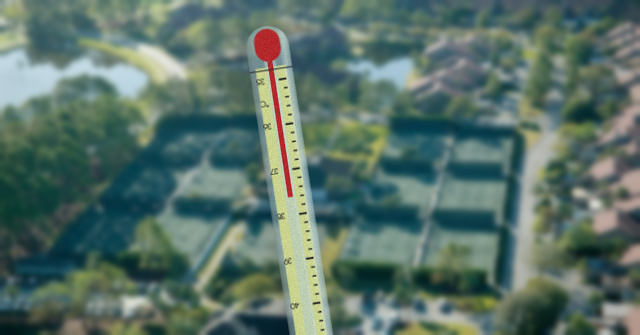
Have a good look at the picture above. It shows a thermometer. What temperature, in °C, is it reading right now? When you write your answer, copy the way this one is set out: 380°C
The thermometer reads 37.6°C
